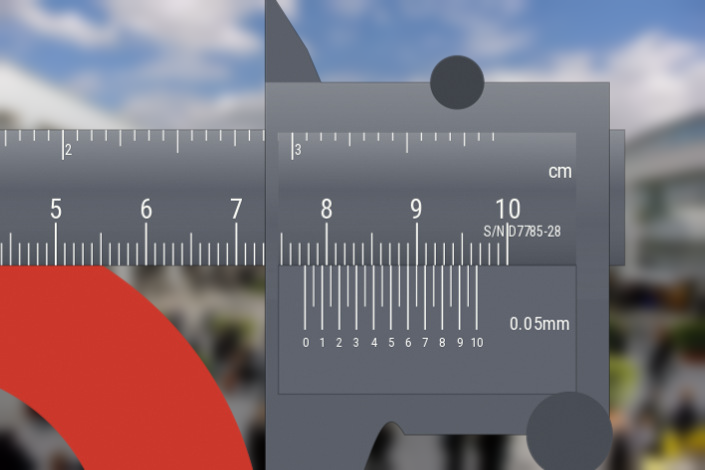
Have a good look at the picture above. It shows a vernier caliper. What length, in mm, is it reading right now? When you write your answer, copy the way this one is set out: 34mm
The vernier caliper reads 77.6mm
